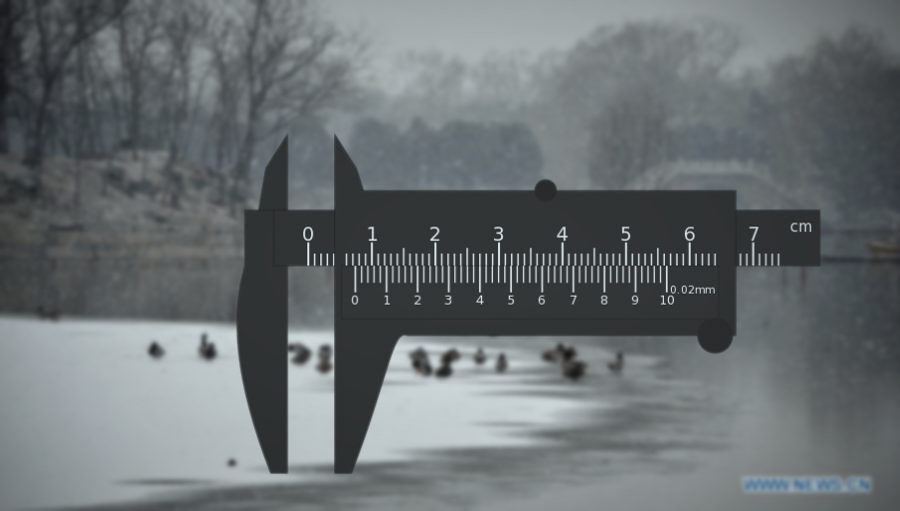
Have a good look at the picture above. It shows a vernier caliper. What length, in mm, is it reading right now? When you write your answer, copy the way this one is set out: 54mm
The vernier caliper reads 7.4mm
